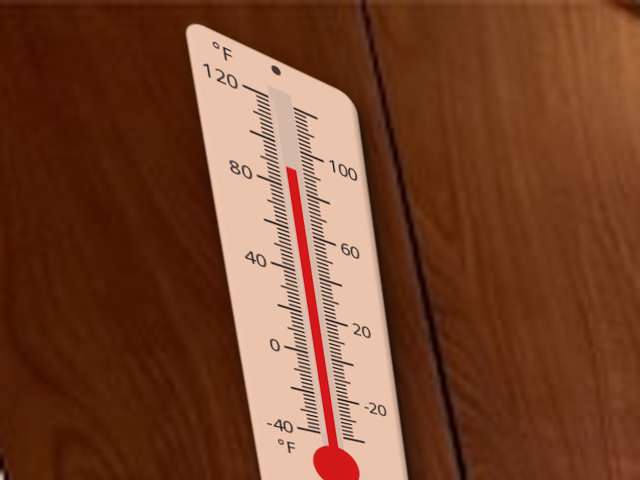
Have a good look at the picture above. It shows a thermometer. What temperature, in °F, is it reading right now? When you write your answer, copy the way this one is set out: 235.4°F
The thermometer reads 90°F
